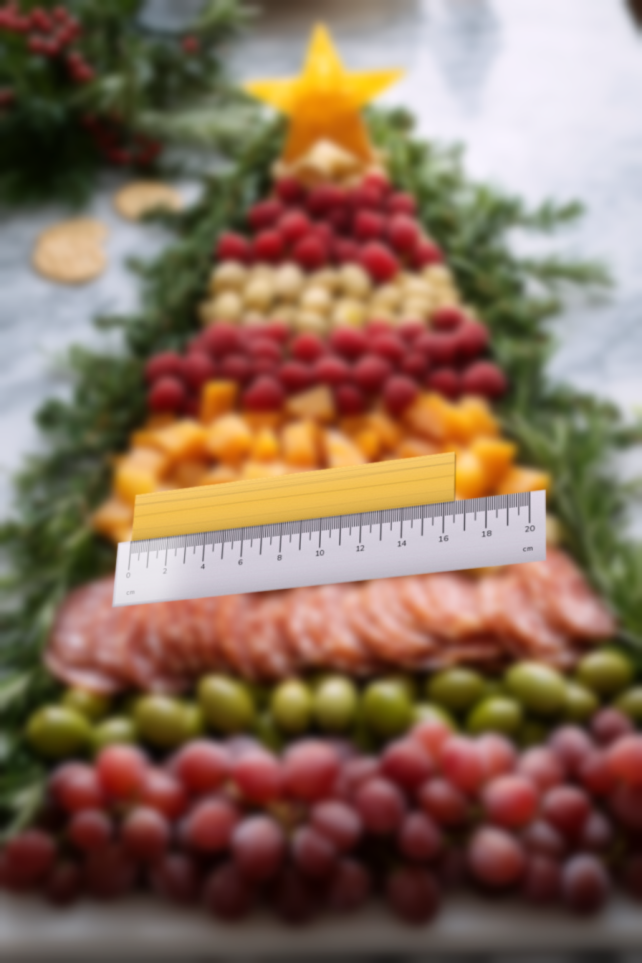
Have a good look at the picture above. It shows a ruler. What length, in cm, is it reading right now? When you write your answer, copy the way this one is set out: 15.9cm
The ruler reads 16.5cm
